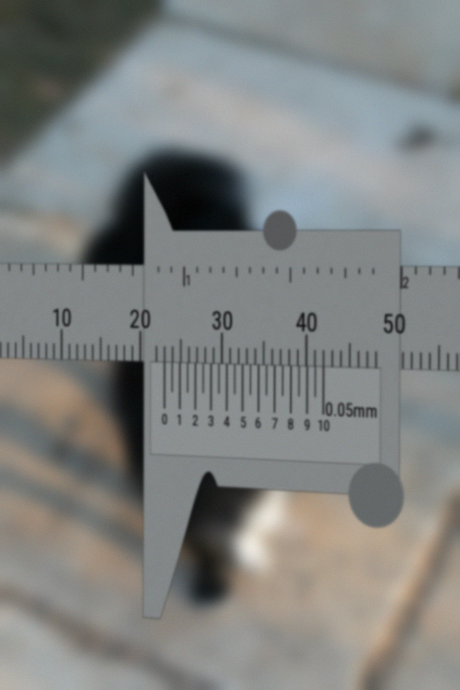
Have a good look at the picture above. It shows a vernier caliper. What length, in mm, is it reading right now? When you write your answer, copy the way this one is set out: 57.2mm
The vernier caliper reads 23.0mm
